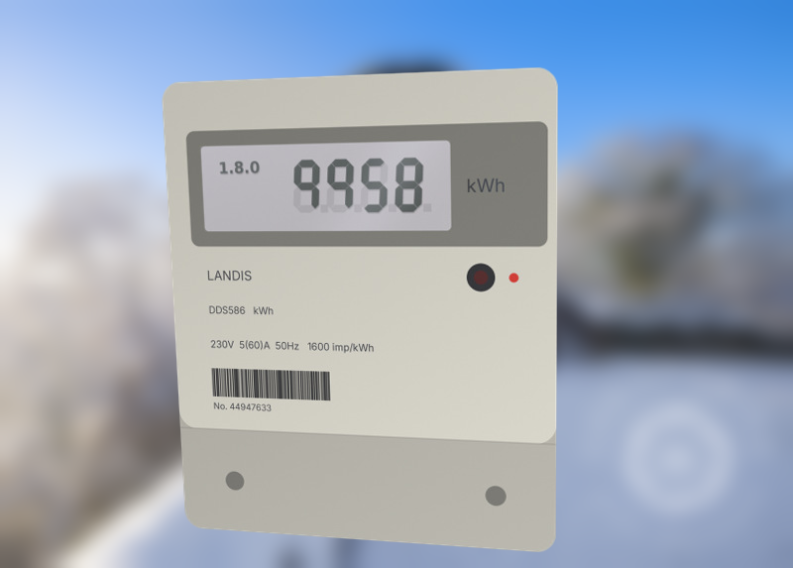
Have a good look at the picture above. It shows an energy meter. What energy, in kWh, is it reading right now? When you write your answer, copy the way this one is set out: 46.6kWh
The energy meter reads 9958kWh
